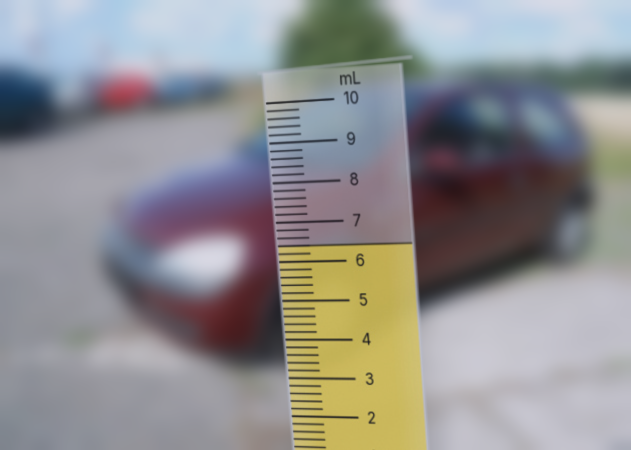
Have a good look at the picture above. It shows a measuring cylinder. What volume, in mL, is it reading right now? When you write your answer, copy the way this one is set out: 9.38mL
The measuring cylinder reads 6.4mL
